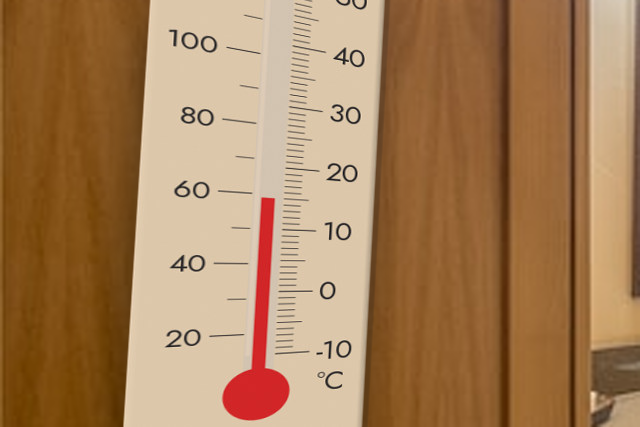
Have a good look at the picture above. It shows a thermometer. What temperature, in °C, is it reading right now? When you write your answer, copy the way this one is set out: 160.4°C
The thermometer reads 15°C
